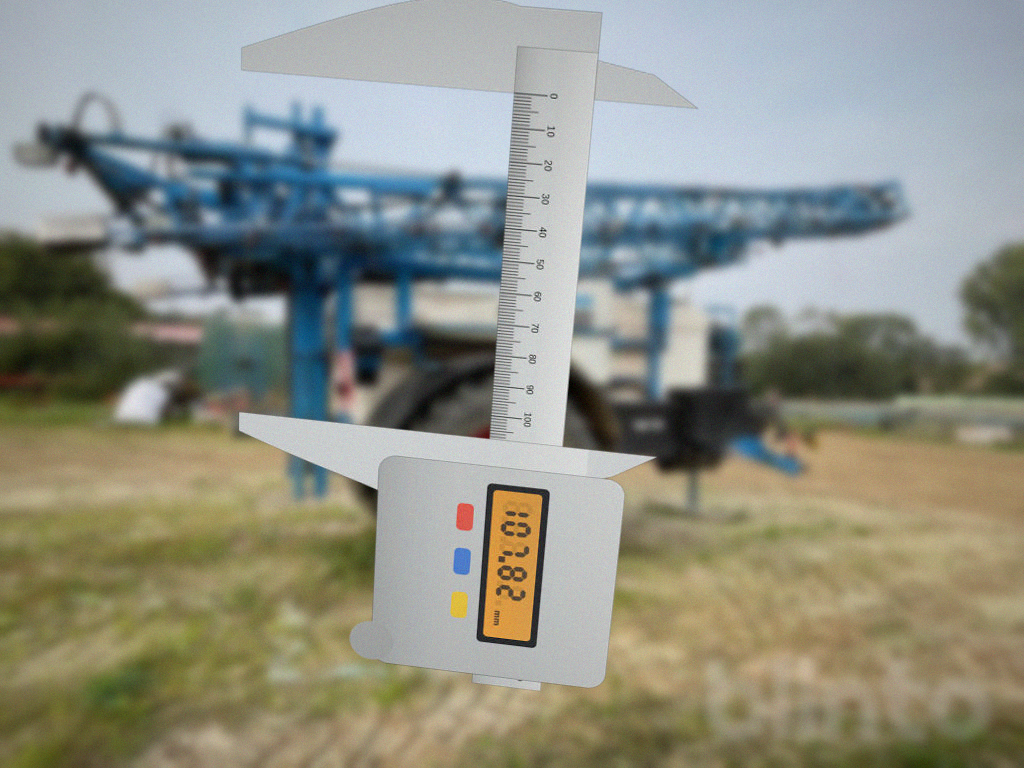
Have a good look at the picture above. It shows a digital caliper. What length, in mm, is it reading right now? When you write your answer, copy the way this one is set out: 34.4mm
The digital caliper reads 107.82mm
